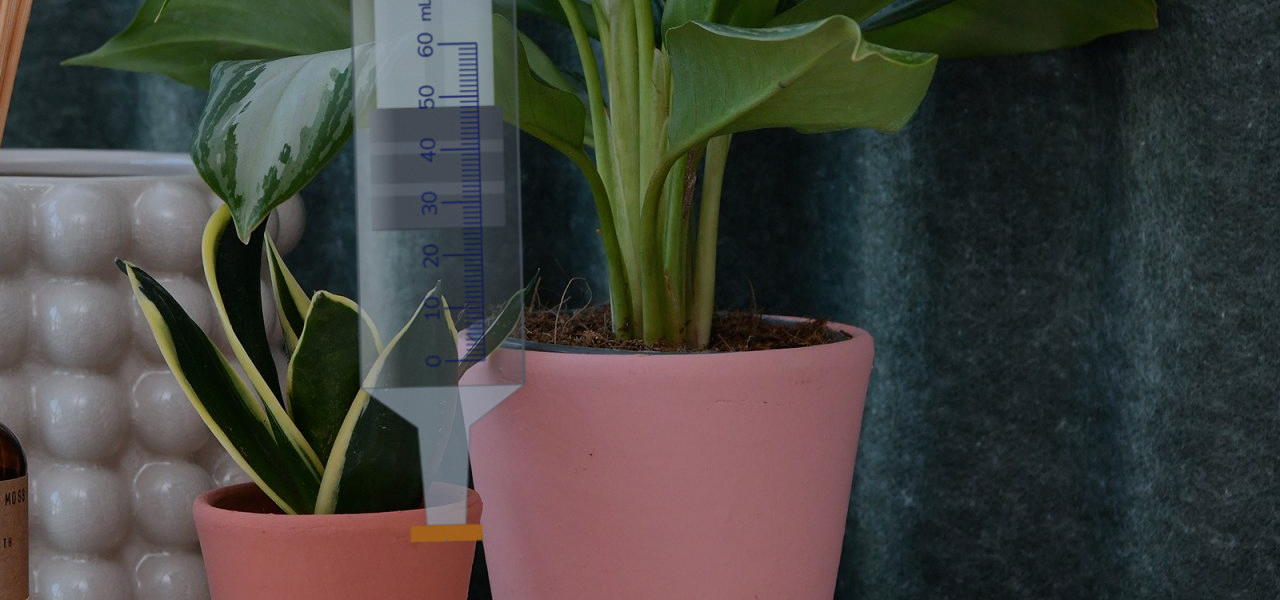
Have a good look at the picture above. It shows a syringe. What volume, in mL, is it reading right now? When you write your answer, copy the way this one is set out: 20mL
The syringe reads 25mL
